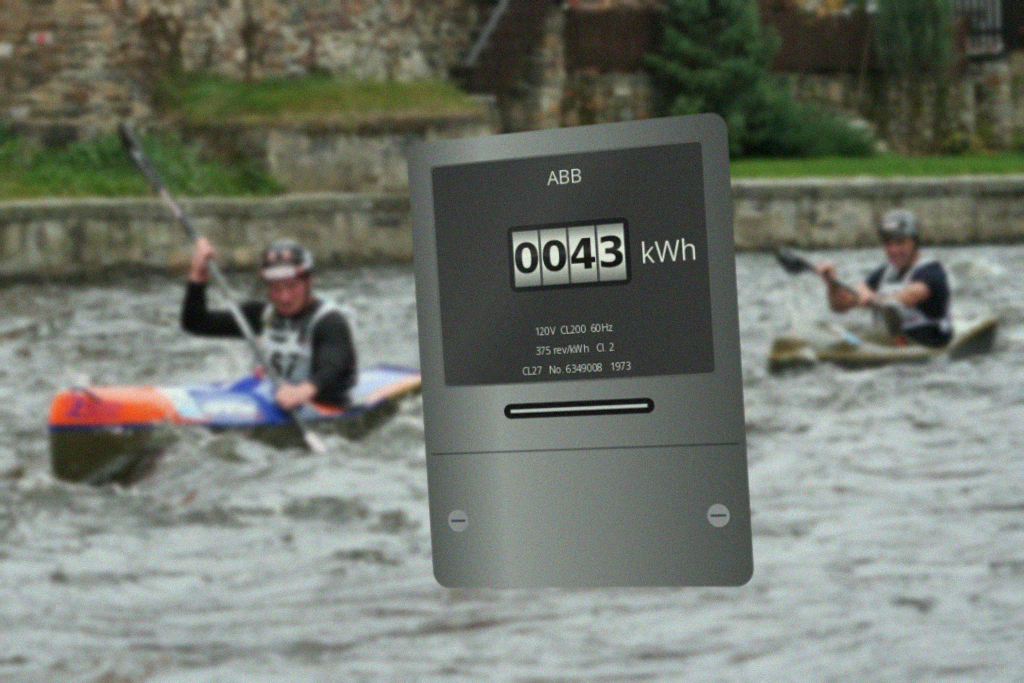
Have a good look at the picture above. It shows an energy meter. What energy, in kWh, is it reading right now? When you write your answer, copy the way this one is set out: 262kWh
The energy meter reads 43kWh
